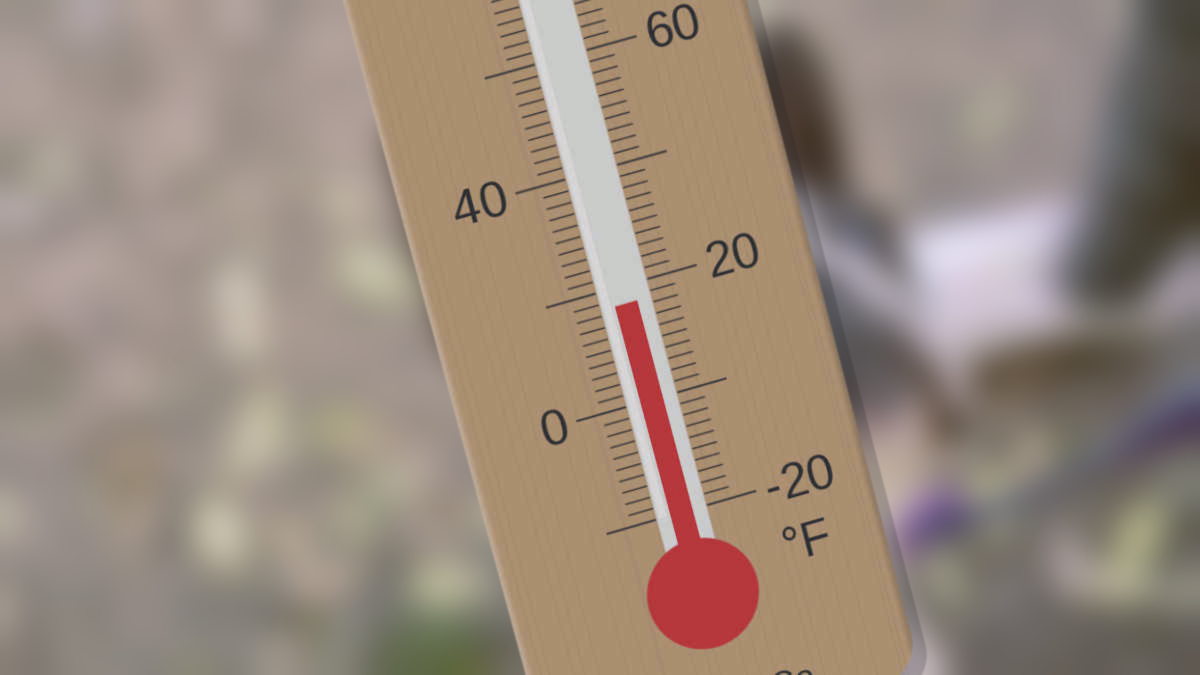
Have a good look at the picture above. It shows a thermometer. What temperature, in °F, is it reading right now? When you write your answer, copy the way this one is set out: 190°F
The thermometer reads 17°F
